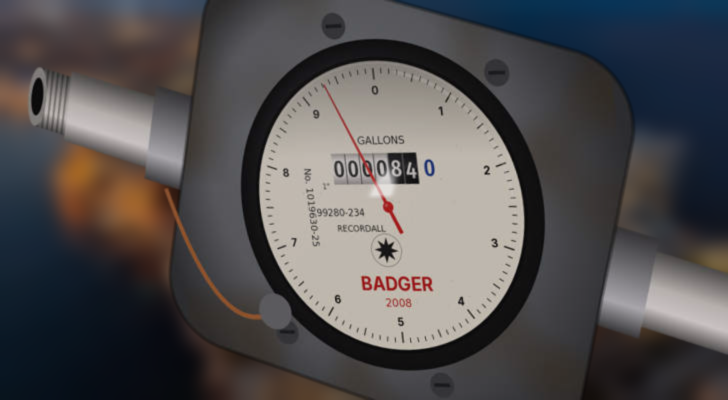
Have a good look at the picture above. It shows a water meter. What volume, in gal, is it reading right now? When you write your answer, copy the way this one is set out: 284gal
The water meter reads 839.3gal
